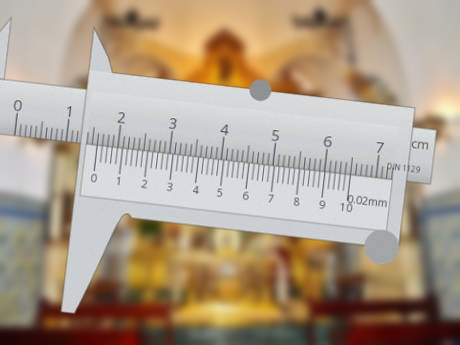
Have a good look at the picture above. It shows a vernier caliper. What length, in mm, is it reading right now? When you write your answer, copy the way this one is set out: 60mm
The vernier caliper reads 16.0mm
